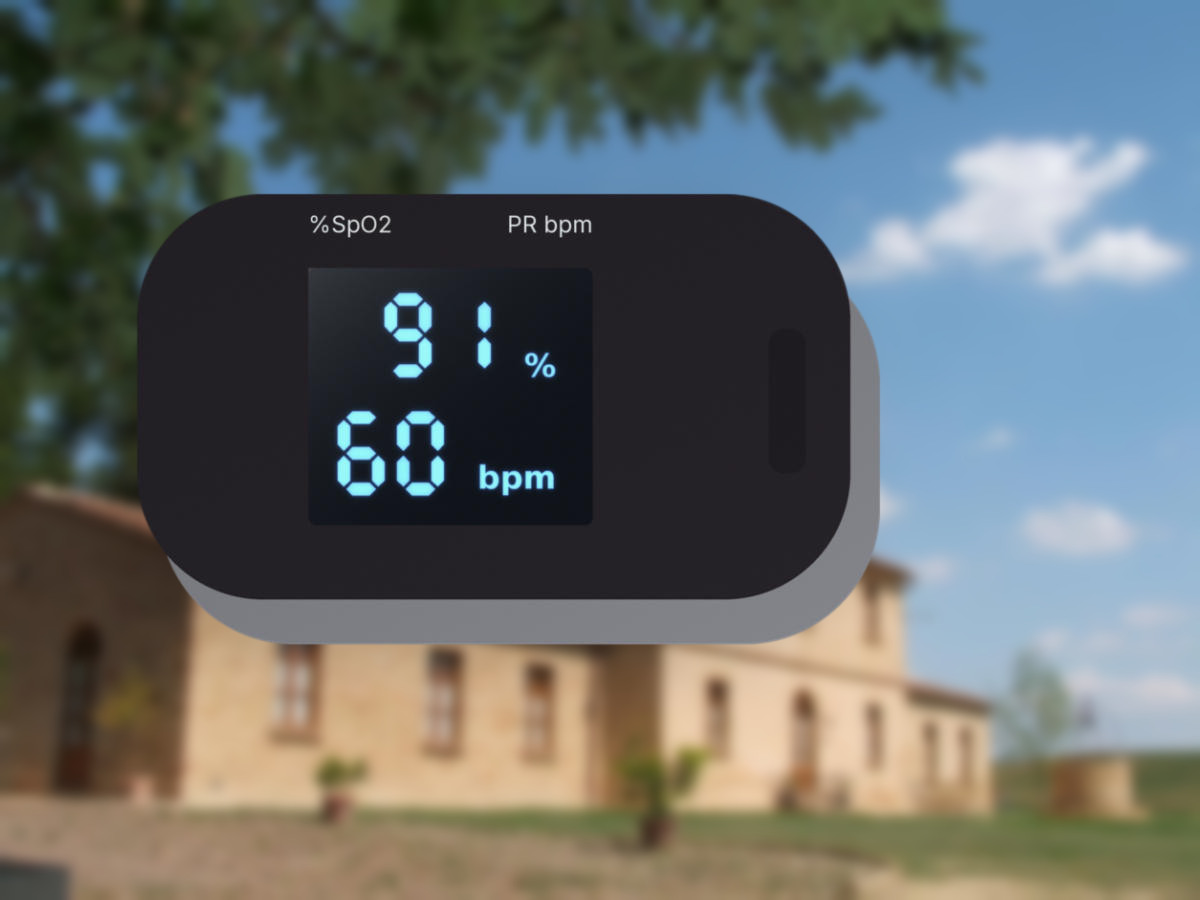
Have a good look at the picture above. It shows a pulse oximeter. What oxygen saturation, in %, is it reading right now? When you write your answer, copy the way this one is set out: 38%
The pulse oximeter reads 91%
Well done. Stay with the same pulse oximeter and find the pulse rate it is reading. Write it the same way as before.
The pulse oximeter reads 60bpm
